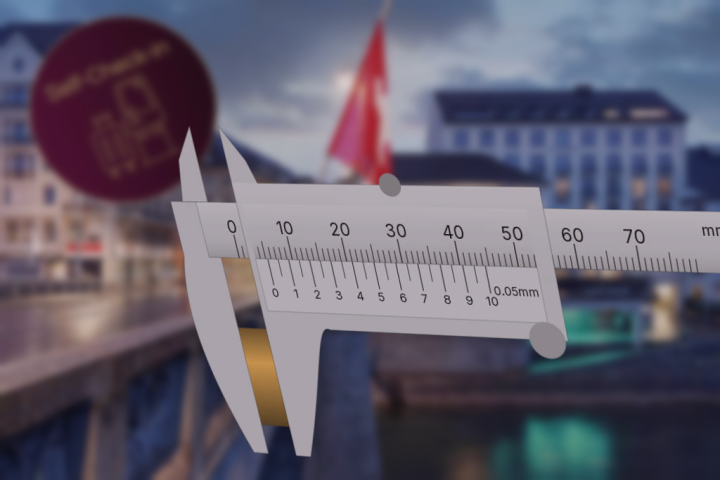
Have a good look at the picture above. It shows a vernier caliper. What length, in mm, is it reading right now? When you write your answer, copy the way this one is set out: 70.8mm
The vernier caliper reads 5.4mm
